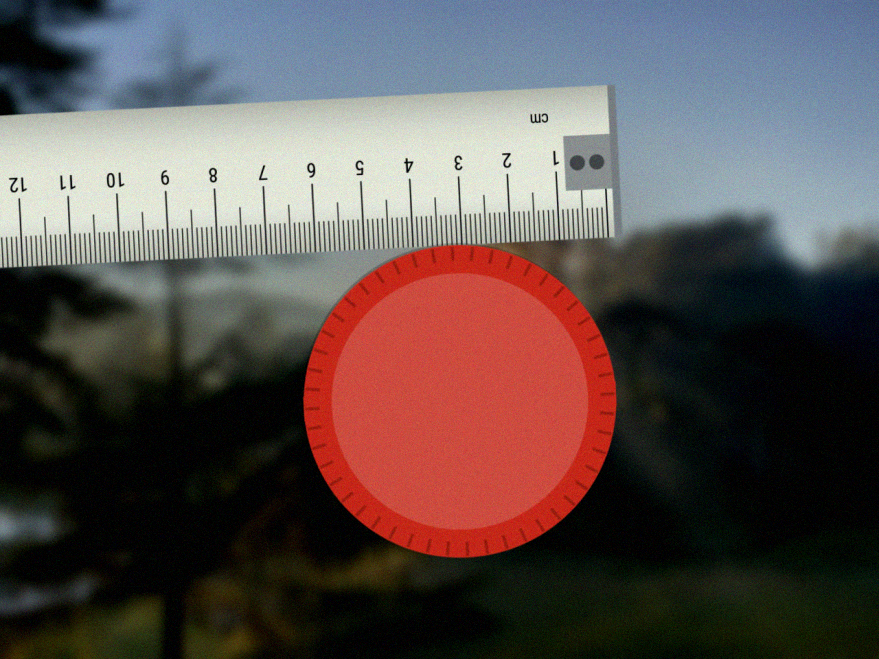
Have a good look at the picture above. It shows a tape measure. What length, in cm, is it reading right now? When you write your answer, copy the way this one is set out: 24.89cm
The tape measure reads 6.4cm
